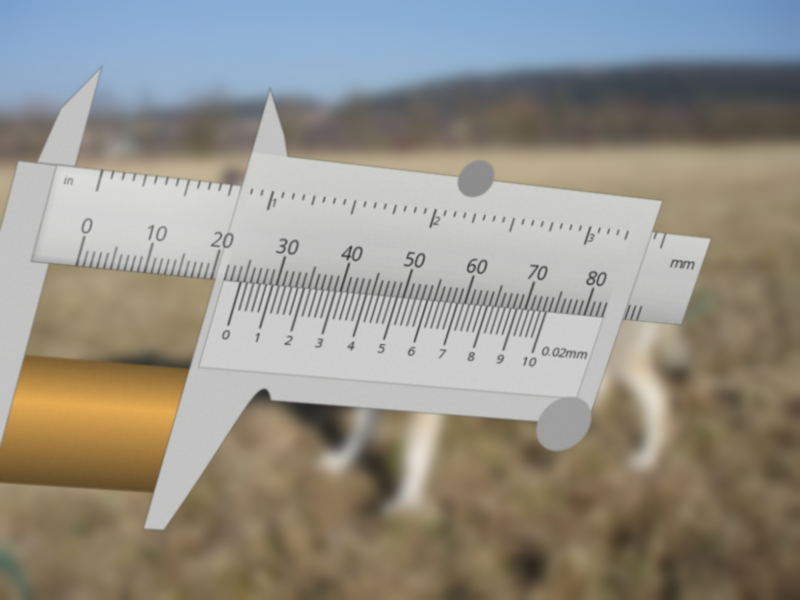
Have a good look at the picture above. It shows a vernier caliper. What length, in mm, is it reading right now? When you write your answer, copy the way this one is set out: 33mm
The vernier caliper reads 24.5mm
